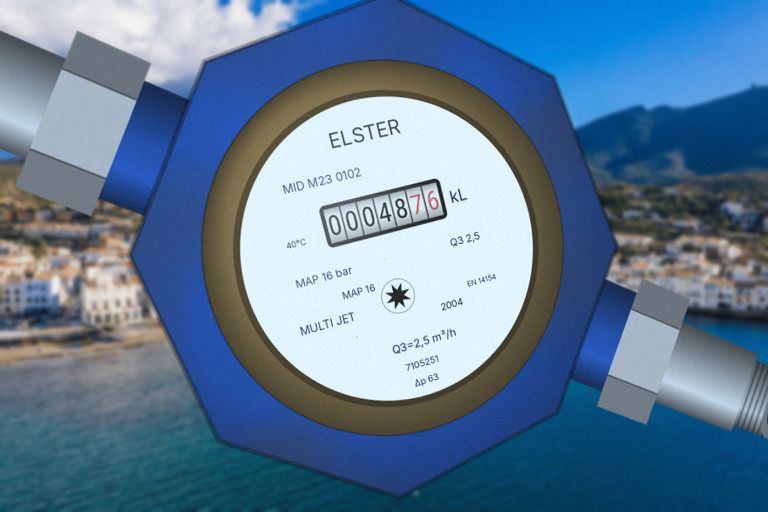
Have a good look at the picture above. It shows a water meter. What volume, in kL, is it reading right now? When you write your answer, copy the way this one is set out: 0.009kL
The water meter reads 48.76kL
